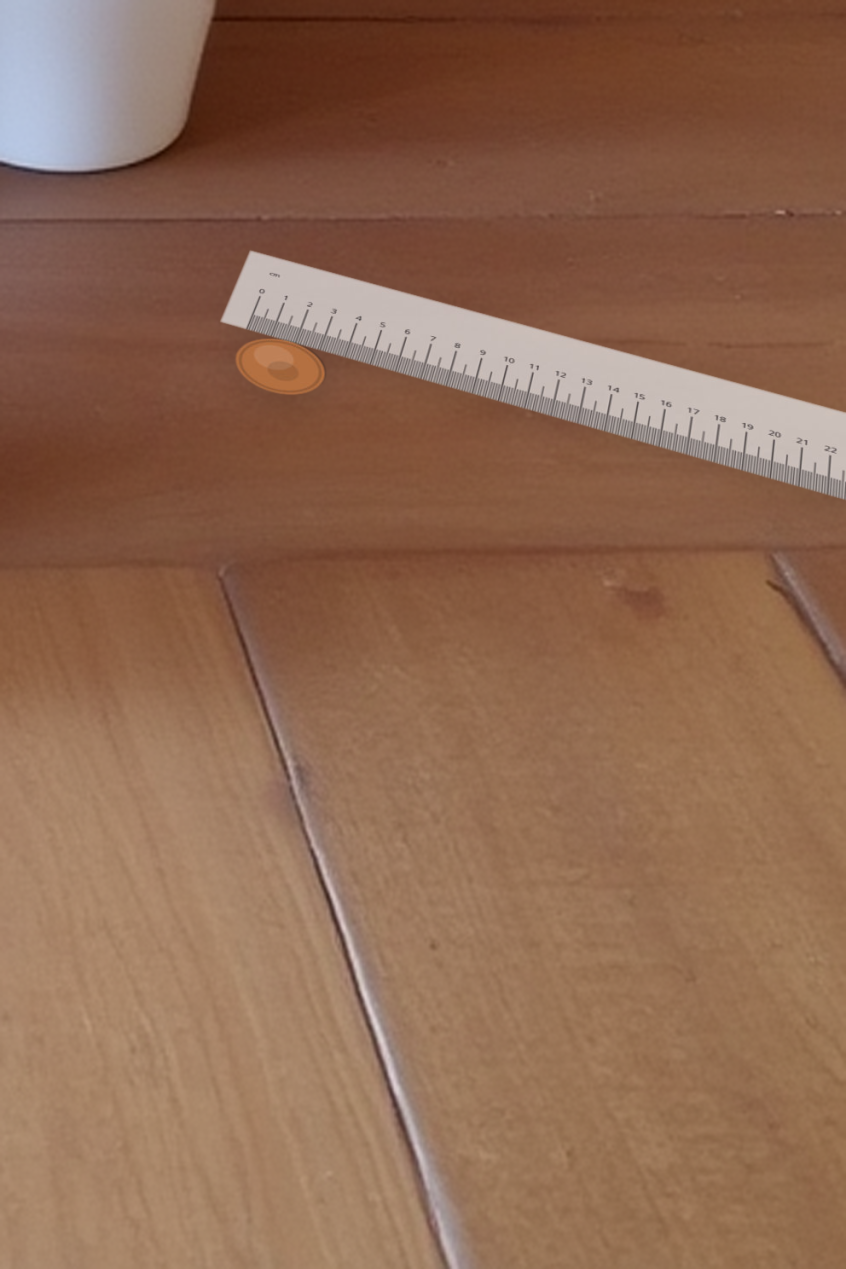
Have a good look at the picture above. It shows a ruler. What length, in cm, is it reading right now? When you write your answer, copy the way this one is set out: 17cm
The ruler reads 3.5cm
